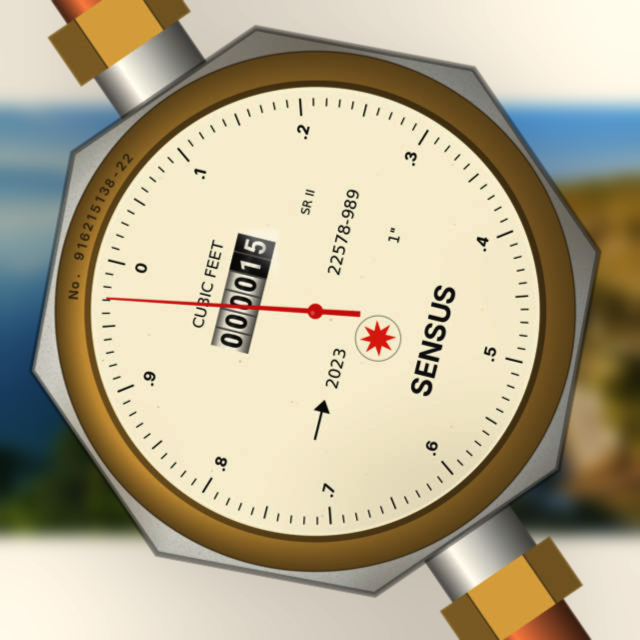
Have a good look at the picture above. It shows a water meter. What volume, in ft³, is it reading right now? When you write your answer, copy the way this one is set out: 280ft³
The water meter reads 14.97ft³
